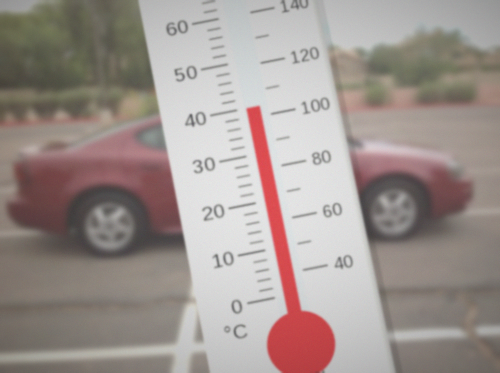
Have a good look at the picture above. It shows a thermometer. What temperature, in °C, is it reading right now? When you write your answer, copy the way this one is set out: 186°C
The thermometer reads 40°C
